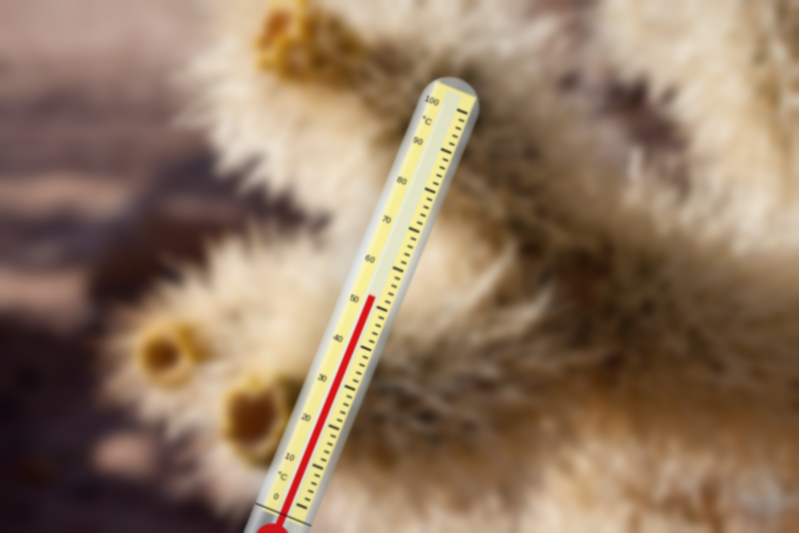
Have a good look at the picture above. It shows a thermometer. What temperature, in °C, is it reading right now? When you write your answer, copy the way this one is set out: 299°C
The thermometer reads 52°C
